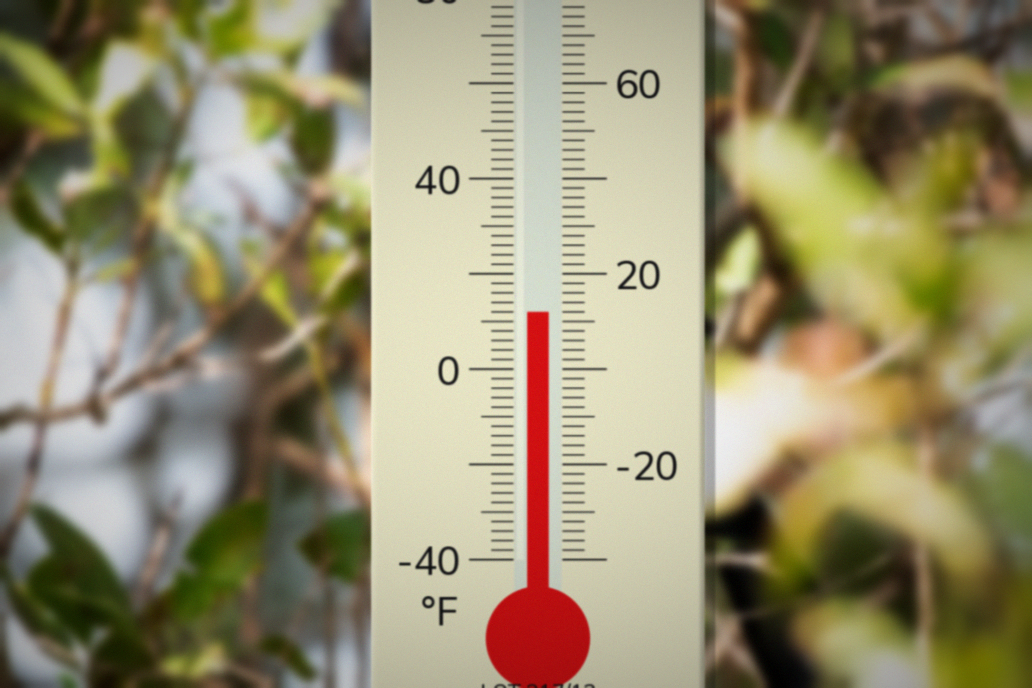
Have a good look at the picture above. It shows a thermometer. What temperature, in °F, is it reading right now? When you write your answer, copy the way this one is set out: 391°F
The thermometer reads 12°F
